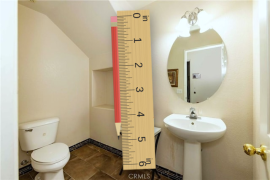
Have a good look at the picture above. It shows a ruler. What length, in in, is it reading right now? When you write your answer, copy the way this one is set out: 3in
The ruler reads 5in
